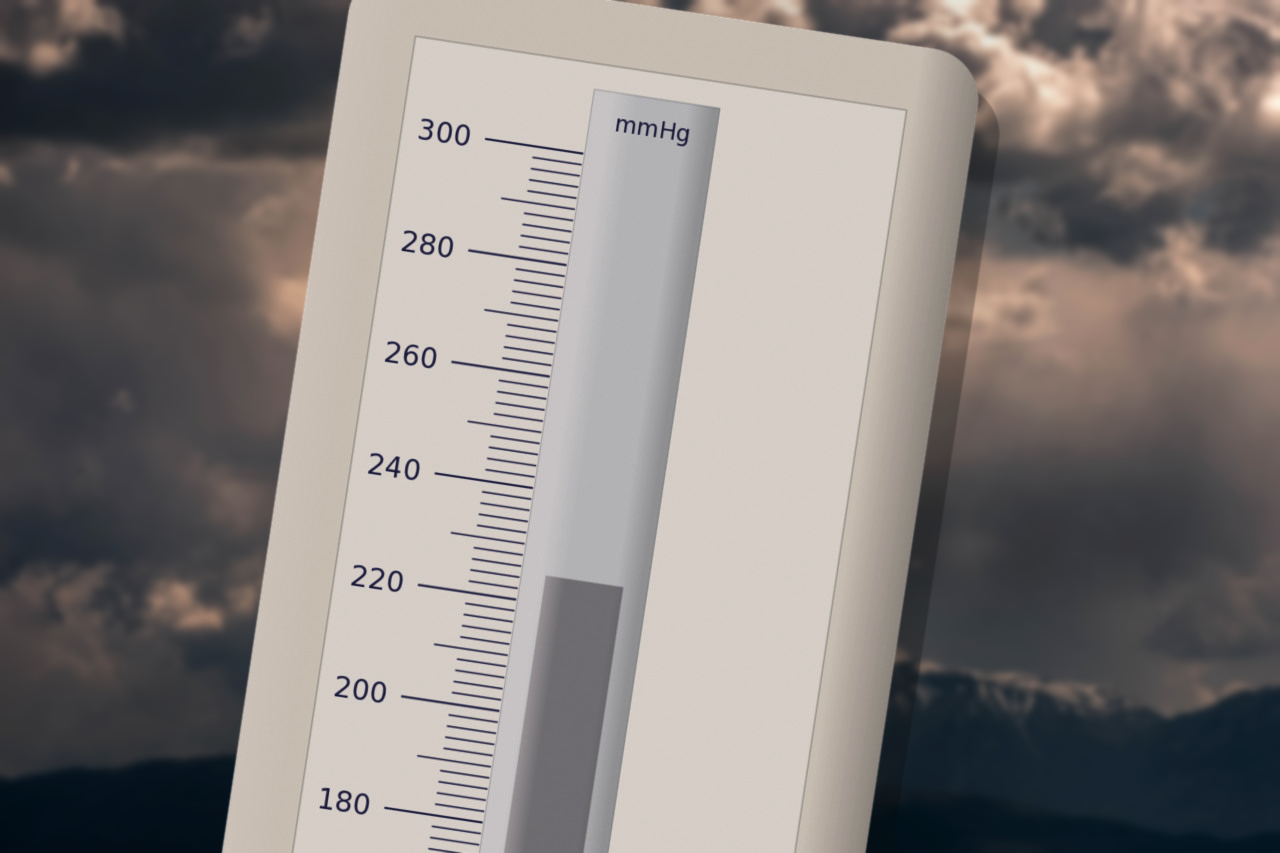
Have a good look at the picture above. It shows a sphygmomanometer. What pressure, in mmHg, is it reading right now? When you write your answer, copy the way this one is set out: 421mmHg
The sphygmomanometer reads 225mmHg
